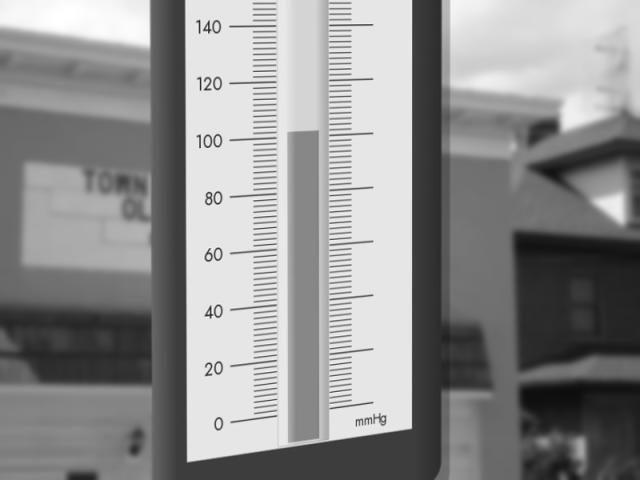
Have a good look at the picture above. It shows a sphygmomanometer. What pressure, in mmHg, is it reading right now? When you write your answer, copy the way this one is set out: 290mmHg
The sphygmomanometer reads 102mmHg
